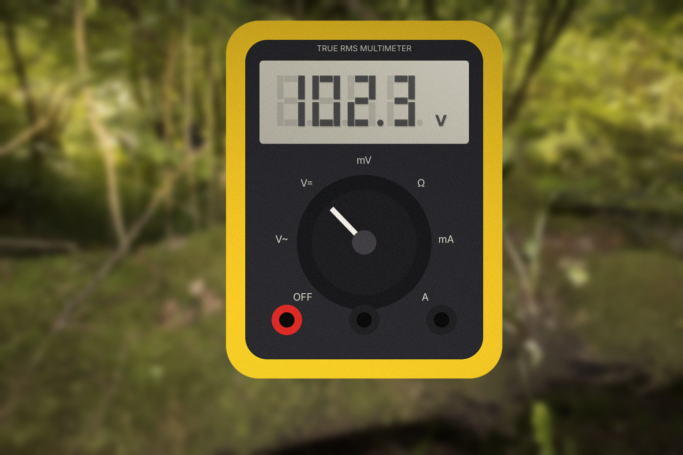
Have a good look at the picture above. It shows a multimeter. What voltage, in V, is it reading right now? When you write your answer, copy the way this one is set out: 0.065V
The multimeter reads 102.3V
